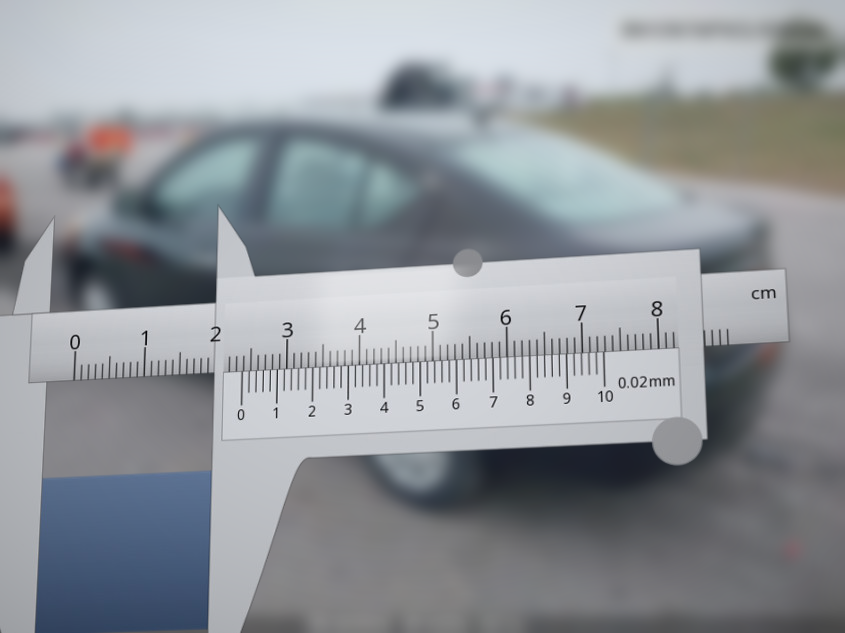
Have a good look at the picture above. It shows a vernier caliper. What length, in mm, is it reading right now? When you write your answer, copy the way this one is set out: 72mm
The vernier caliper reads 23.8mm
